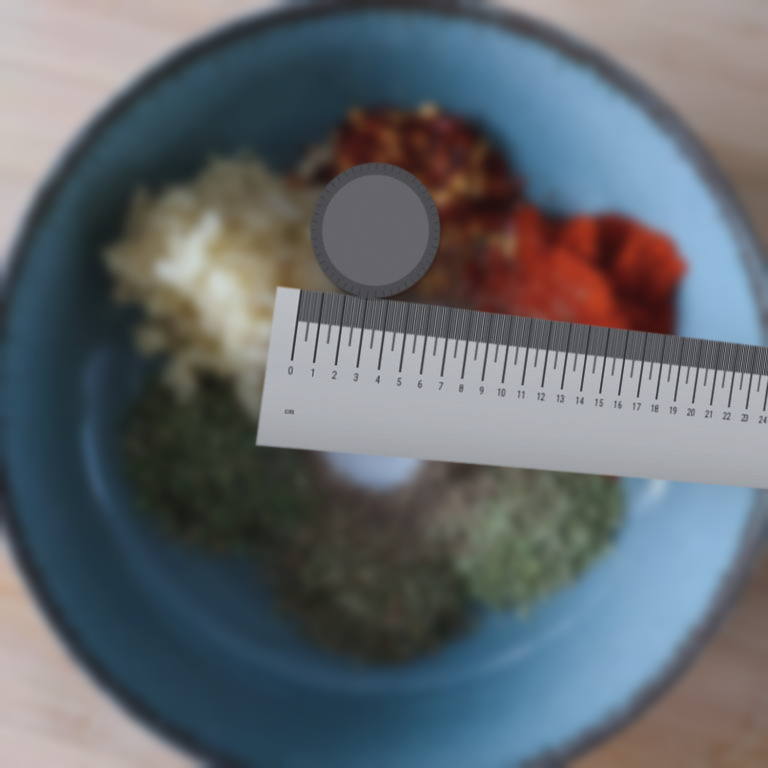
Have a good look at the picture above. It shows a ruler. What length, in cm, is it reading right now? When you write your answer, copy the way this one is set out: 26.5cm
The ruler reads 6cm
